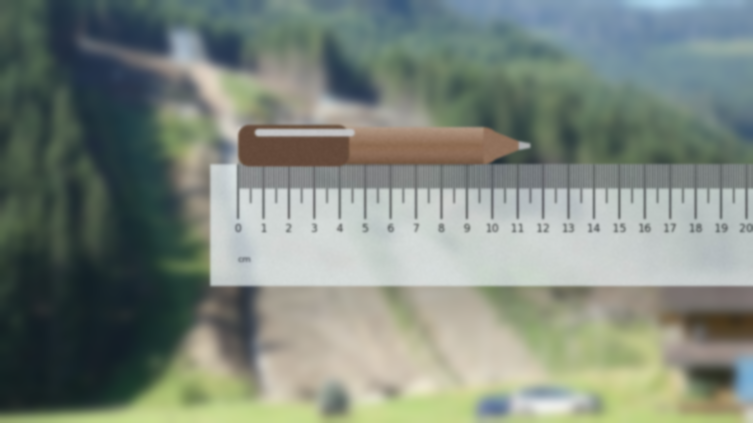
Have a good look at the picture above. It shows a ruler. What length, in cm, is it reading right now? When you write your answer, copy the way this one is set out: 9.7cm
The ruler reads 11.5cm
